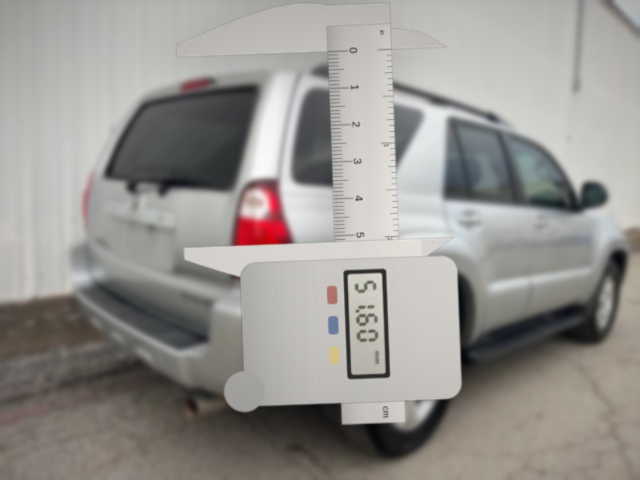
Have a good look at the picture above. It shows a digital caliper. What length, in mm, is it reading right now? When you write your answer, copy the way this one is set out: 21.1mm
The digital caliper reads 51.60mm
